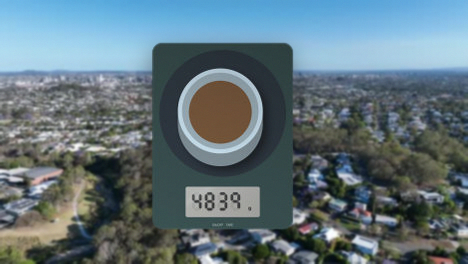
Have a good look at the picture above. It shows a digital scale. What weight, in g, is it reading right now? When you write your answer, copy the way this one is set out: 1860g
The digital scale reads 4839g
